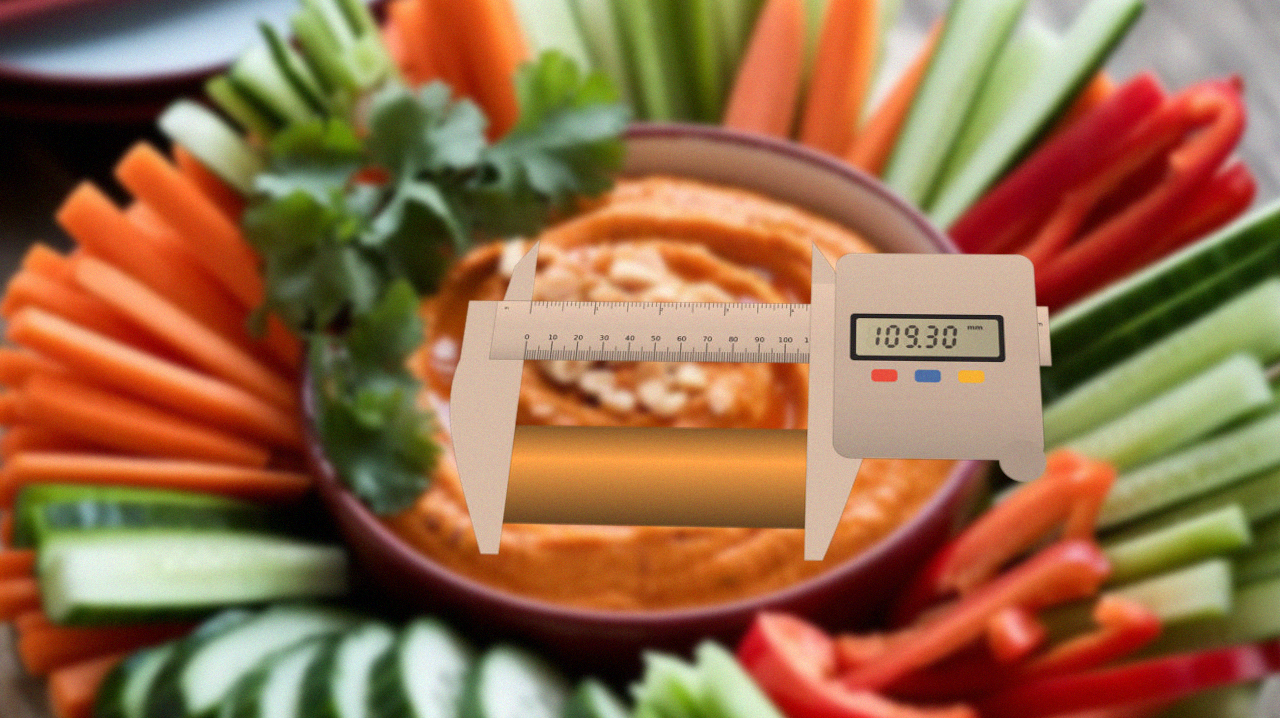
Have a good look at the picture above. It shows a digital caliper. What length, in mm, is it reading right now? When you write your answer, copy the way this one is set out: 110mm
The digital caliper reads 109.30mm
